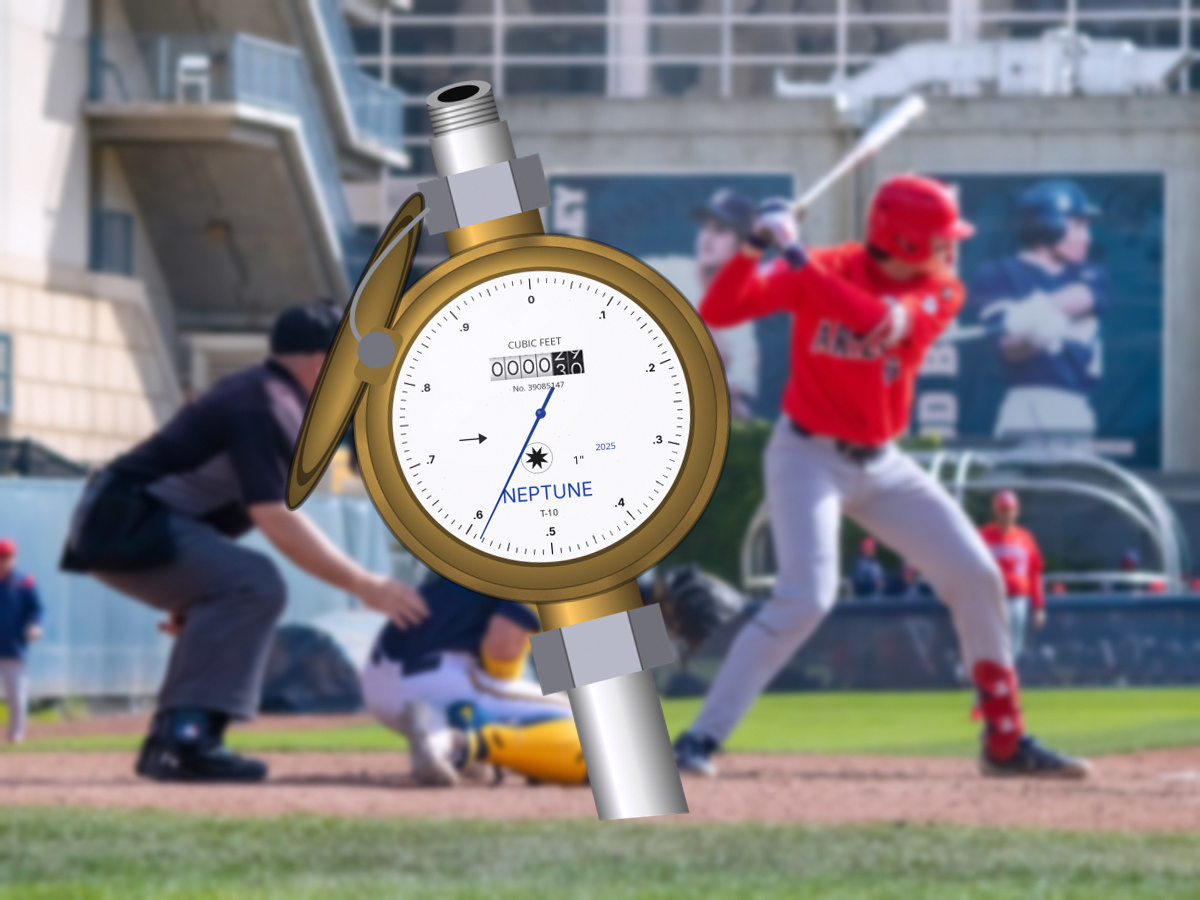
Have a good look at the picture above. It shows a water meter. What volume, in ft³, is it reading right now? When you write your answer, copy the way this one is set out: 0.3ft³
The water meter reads 29.58ft³
